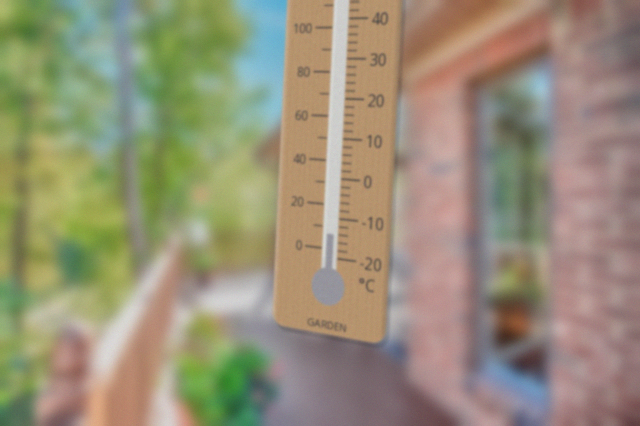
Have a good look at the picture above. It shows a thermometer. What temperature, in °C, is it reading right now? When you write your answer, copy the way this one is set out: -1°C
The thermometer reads -14°C
